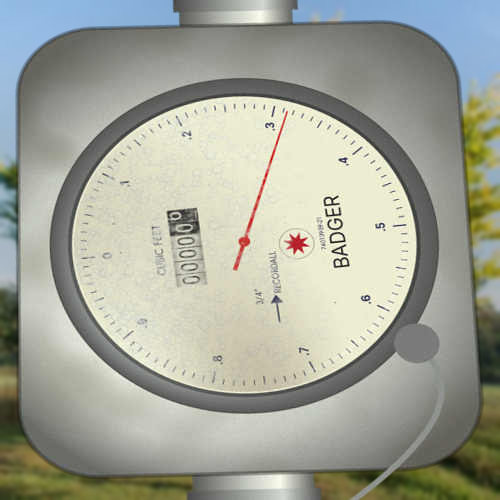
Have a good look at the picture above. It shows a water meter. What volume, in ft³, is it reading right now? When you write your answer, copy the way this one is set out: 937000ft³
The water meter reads 6.31ft³
